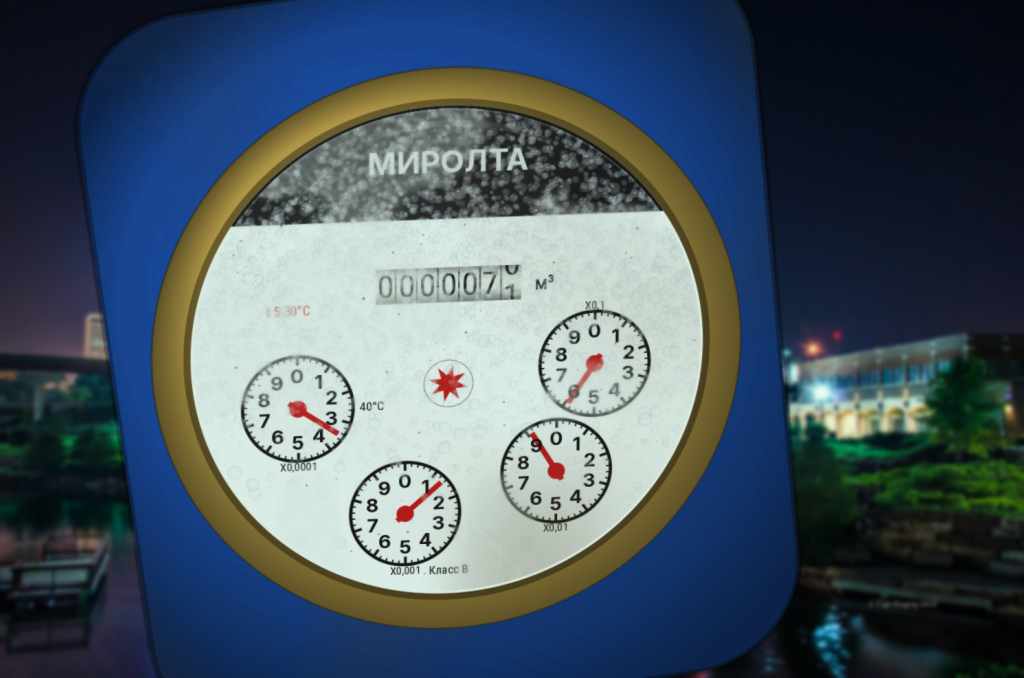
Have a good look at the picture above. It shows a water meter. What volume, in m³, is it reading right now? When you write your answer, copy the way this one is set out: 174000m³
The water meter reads 70.5913m³
